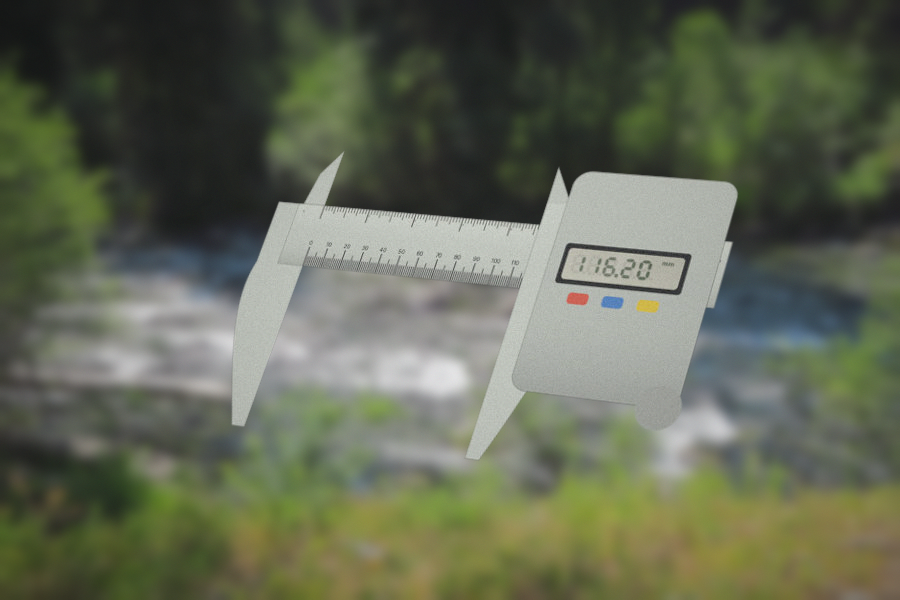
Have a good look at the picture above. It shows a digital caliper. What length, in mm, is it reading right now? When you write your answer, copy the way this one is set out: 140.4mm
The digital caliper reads 116.20mm
